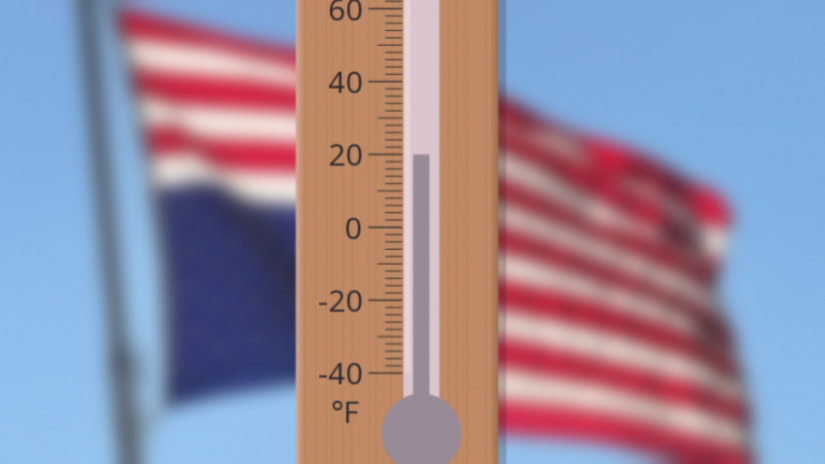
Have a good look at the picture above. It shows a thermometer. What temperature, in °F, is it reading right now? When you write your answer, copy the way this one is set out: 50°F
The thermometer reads 20°F
